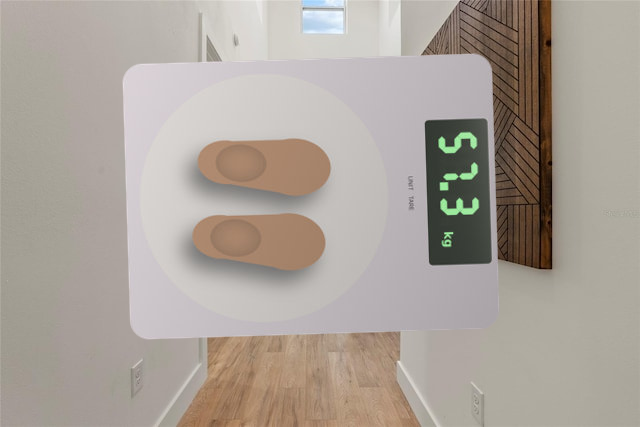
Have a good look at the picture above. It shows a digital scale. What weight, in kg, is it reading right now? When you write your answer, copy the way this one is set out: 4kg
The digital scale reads 57.3kg
